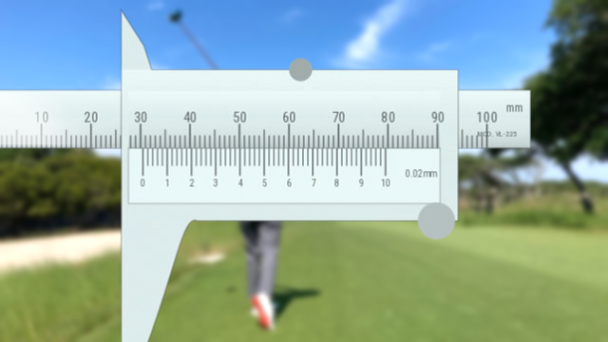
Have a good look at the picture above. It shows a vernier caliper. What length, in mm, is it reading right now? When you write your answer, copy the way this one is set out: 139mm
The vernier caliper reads 30.5mm
